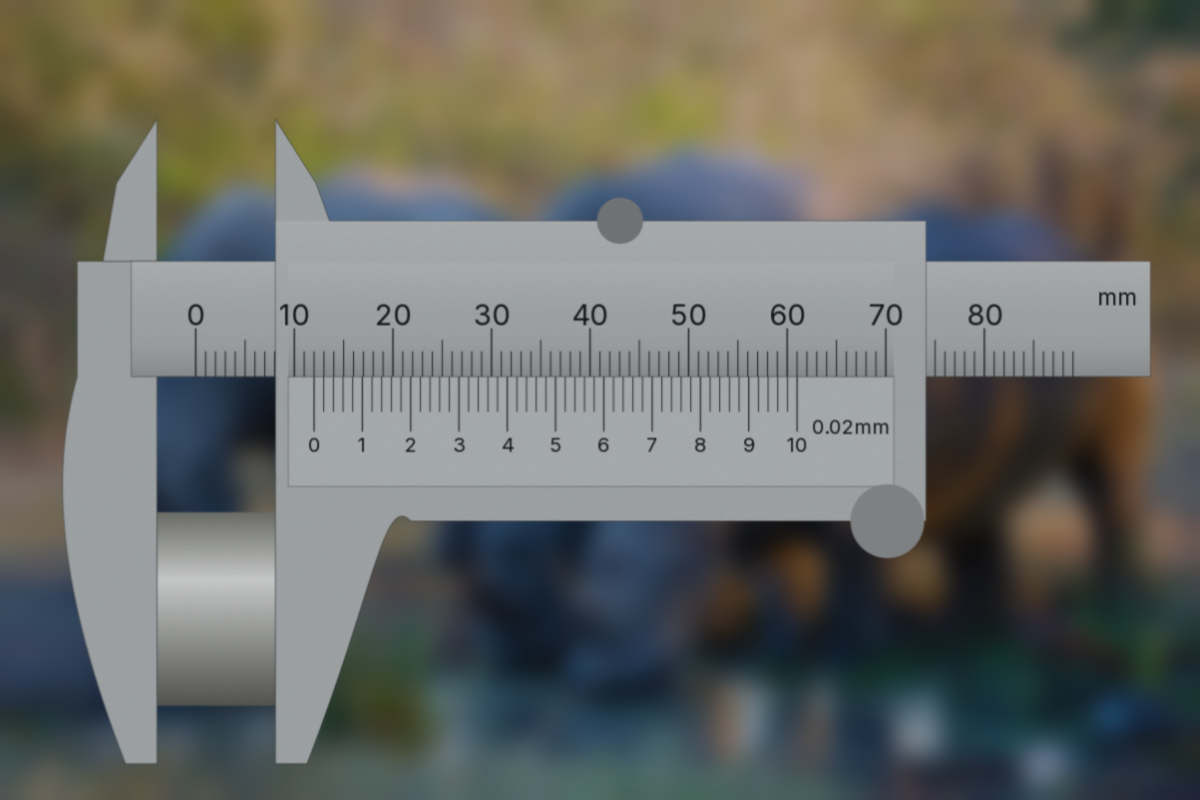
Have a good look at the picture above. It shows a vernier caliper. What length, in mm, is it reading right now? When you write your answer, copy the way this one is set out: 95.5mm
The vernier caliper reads 12.0mm
